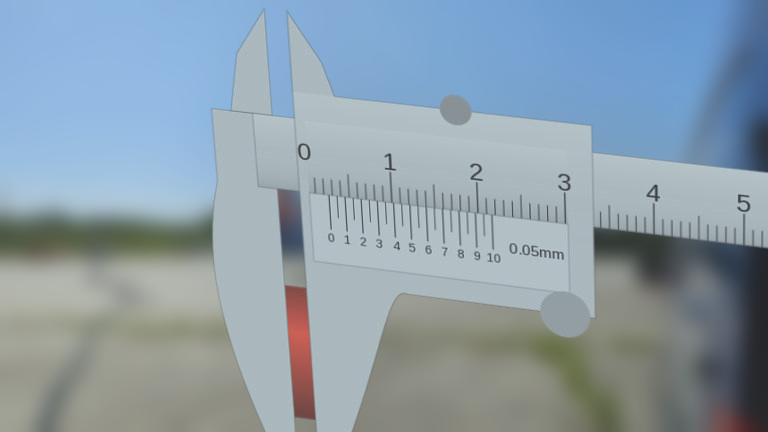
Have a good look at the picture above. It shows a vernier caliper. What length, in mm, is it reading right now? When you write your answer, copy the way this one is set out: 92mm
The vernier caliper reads 2.6mm
